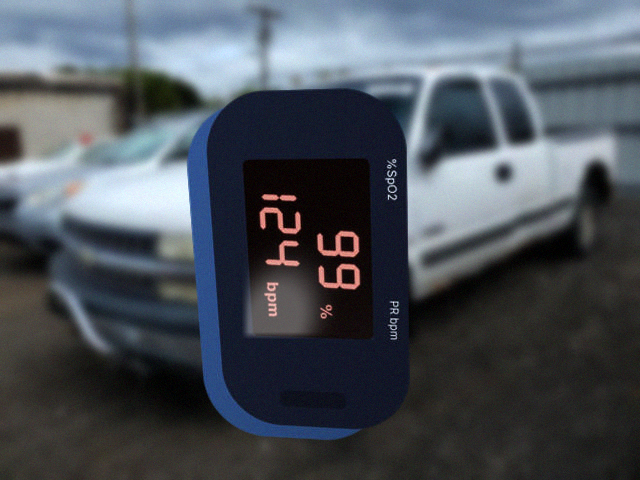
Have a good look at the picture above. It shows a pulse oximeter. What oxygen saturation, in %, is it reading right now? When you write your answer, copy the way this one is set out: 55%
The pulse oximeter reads 99%
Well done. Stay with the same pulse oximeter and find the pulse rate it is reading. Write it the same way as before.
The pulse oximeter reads 124bpm
